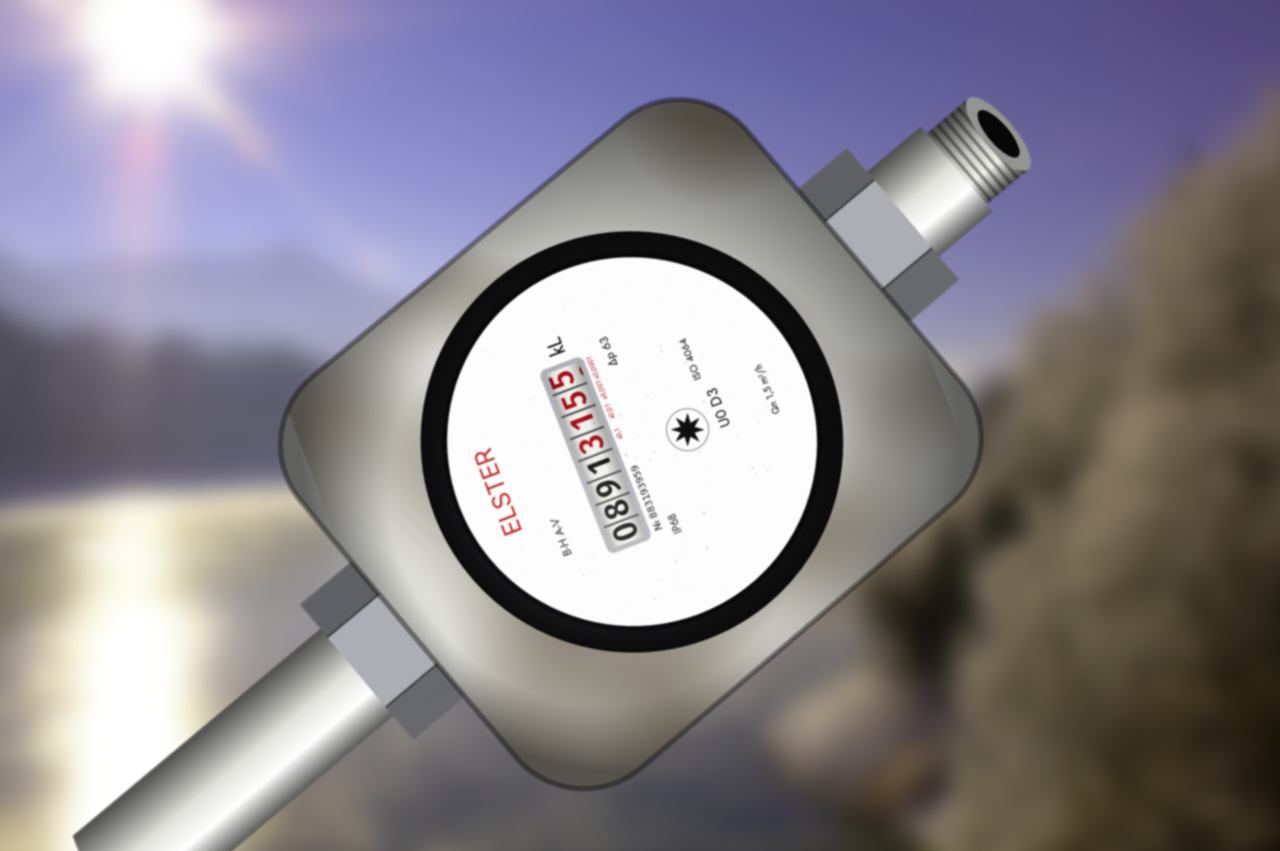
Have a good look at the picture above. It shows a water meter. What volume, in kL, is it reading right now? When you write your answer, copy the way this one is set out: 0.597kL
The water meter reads 891.3155kL
